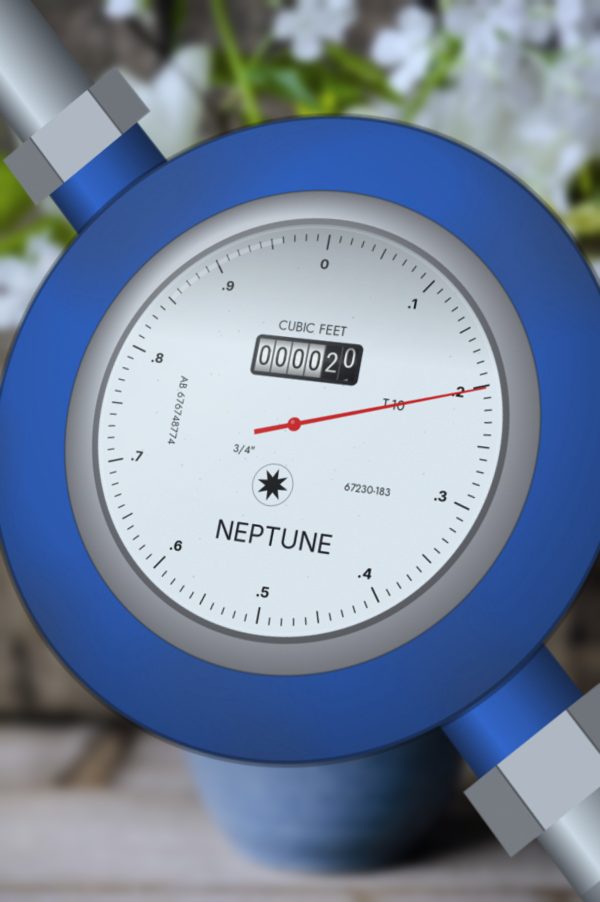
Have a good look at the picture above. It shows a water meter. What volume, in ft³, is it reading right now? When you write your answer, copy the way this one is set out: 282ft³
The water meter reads 20.20ft³
